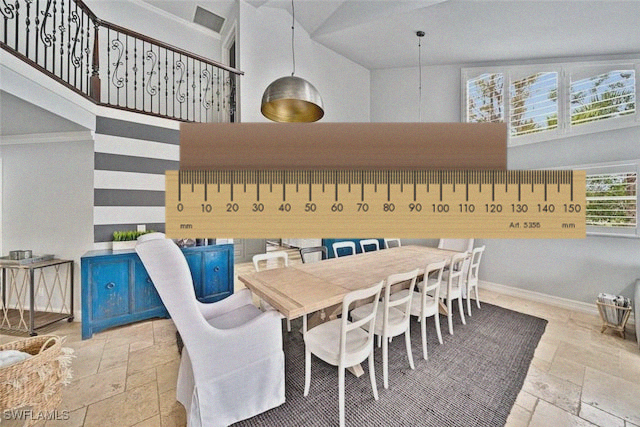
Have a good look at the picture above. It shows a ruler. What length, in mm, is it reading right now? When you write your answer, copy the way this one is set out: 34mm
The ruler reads 125mm
